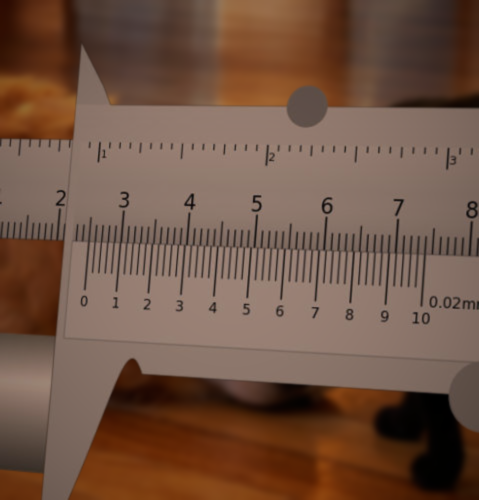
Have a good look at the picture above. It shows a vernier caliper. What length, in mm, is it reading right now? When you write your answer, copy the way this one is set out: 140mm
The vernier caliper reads 25.0mm
